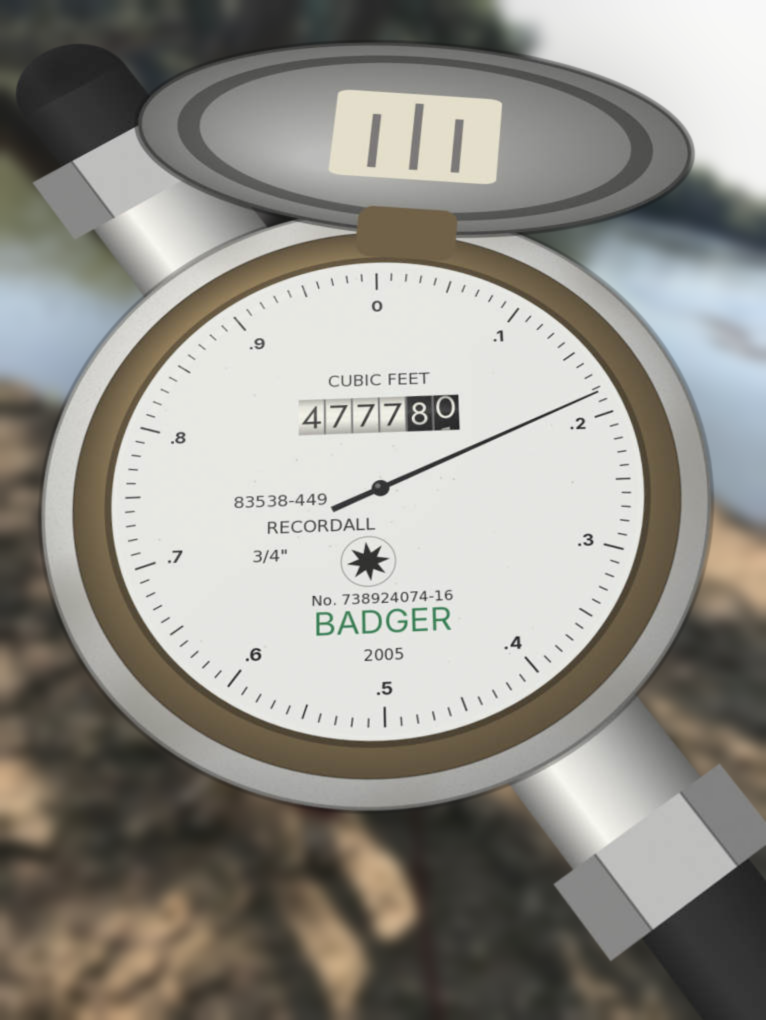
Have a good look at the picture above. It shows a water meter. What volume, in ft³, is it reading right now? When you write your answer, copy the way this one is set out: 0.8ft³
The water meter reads 477780.18ft³
